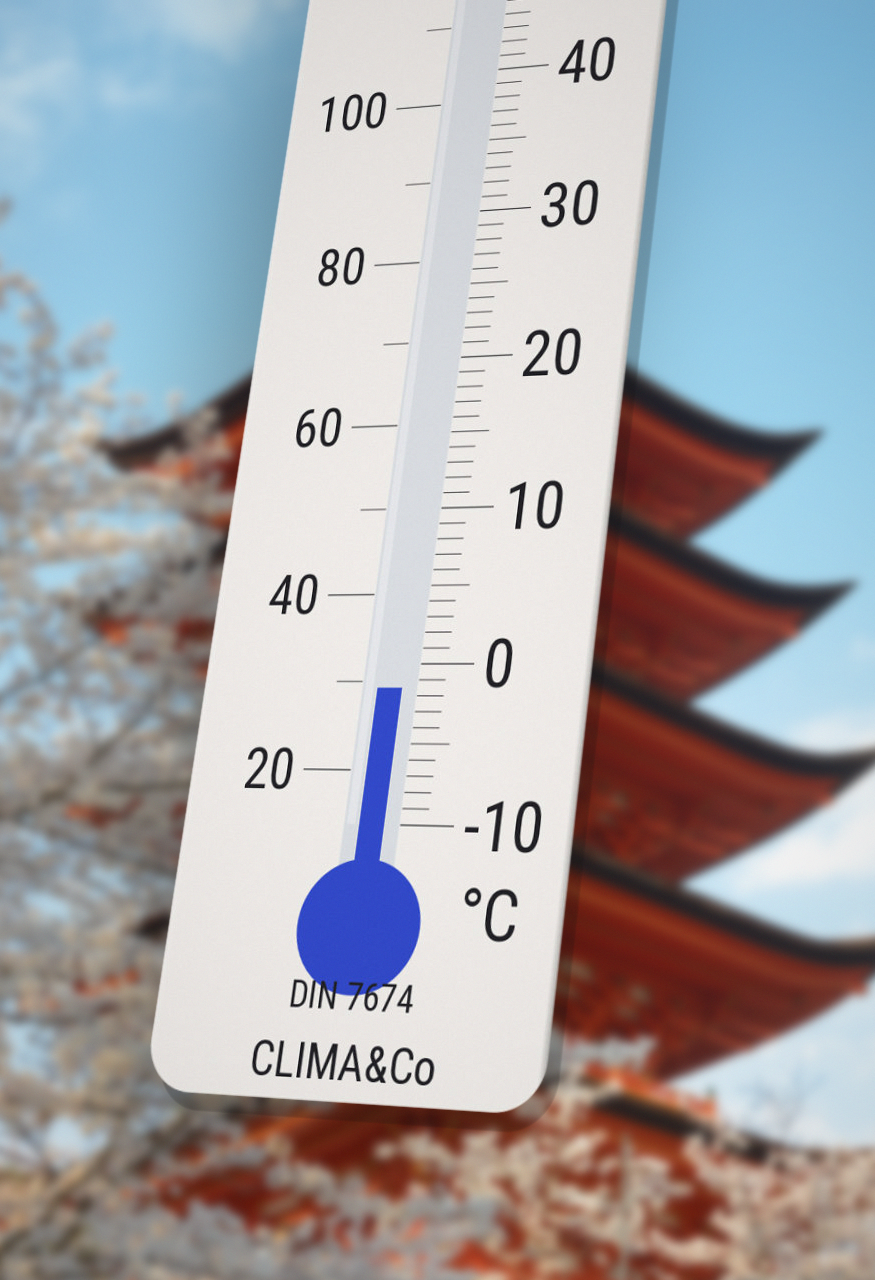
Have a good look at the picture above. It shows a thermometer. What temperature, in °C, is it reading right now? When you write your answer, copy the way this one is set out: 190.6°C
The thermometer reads -1.5°C
